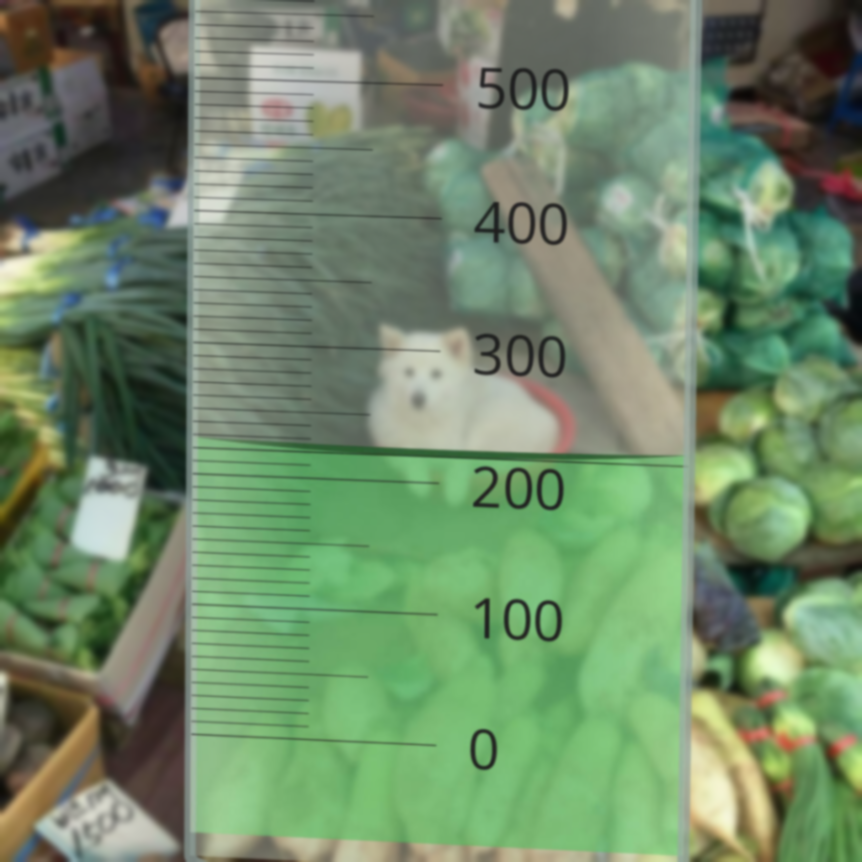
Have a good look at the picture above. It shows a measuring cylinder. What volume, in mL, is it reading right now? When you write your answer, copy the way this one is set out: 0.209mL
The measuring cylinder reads 220mL
